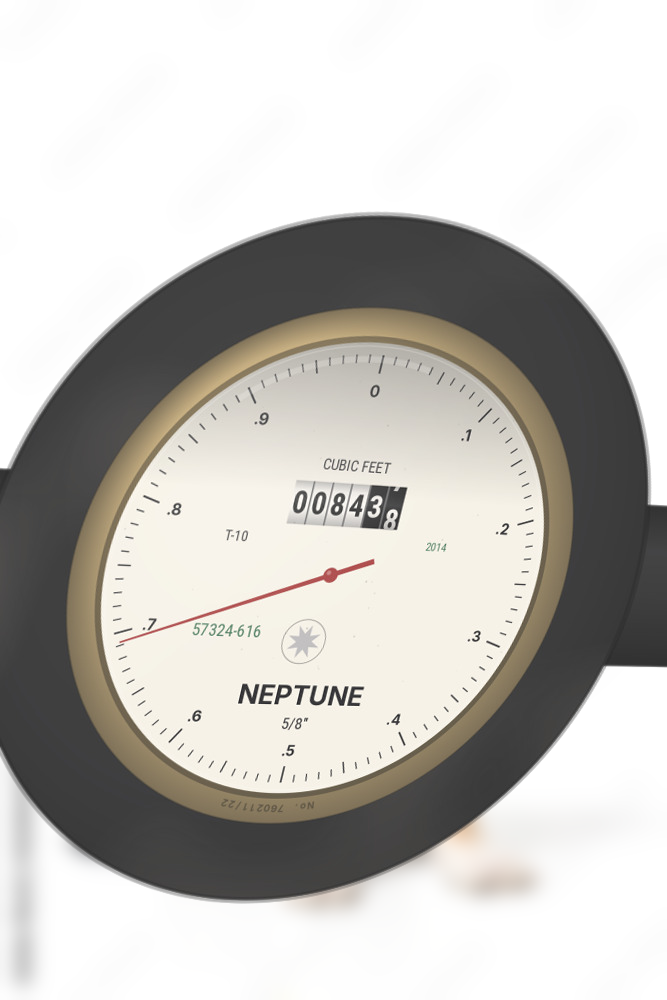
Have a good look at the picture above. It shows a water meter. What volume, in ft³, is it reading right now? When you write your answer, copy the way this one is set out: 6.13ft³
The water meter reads 8437.69ft³
